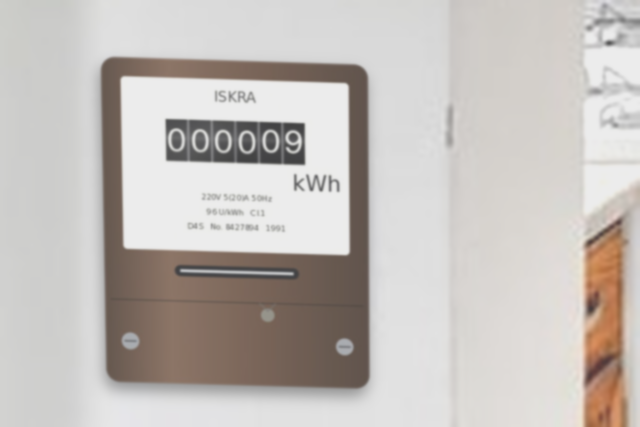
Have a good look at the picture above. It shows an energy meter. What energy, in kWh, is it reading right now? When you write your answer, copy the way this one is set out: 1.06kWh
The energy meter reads 9kWh
